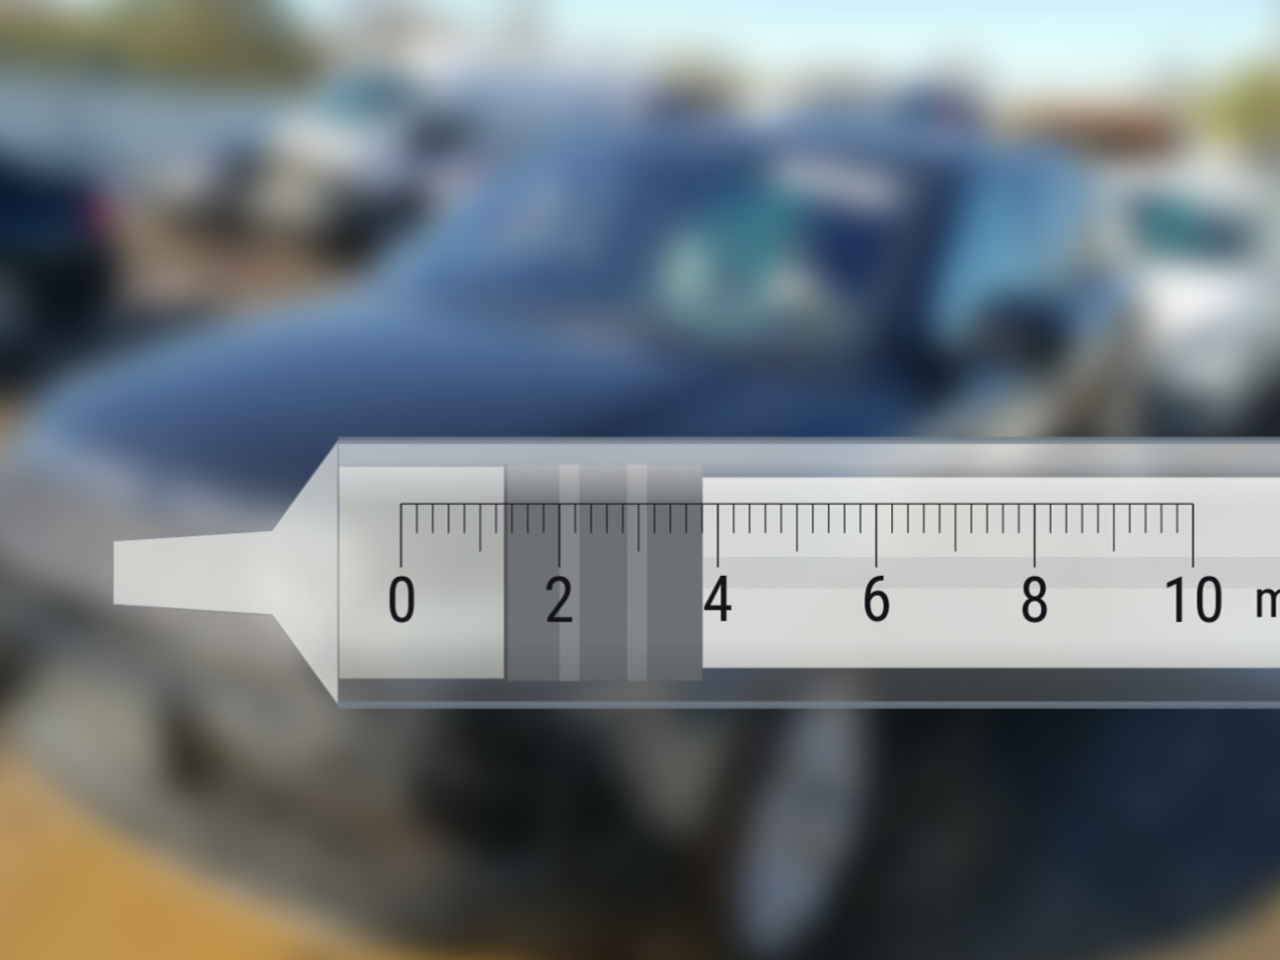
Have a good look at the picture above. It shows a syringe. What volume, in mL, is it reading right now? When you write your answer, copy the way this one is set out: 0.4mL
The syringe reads 1.3mL
